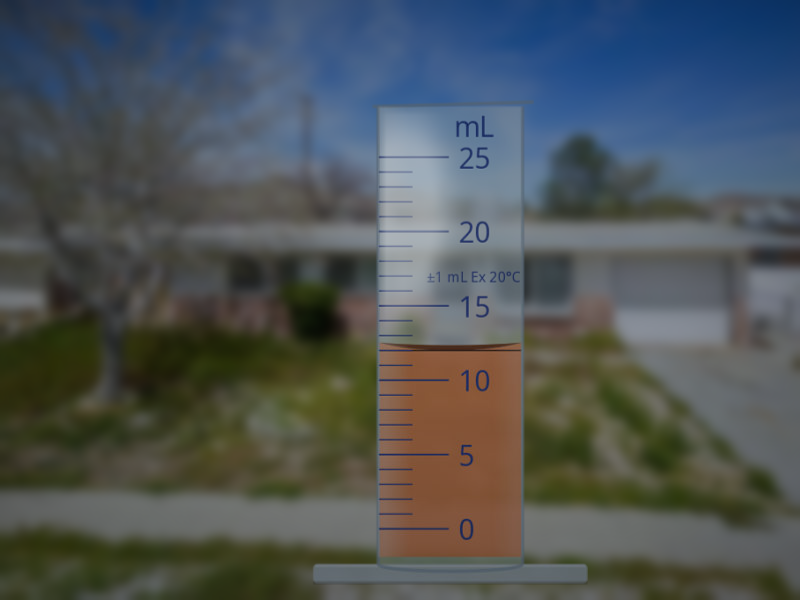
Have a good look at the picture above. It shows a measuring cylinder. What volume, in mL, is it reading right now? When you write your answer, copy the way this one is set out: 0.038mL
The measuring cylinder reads 12mL
